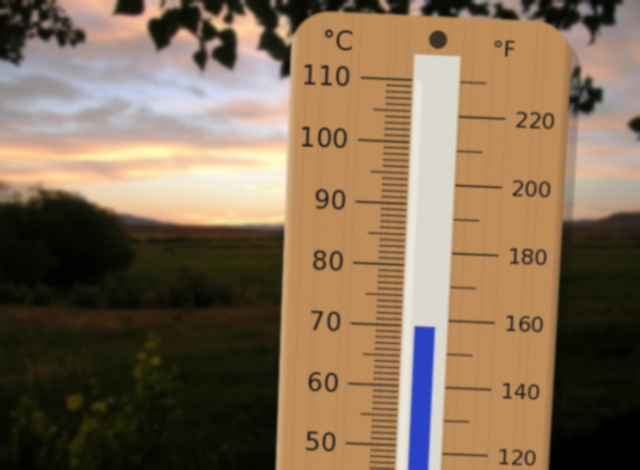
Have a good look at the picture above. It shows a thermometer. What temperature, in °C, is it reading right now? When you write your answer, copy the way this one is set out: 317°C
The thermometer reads 70°C
